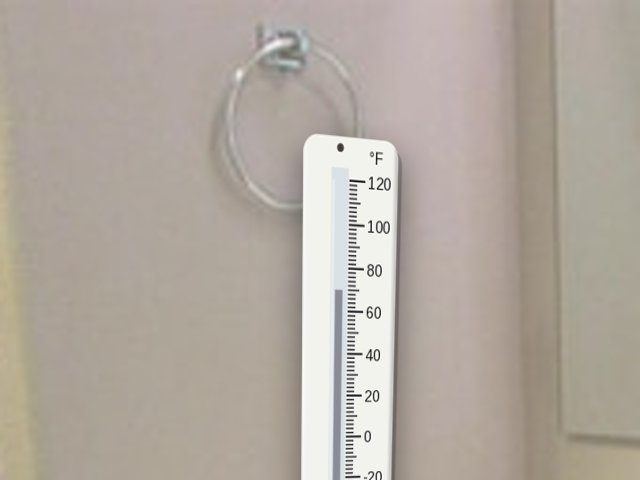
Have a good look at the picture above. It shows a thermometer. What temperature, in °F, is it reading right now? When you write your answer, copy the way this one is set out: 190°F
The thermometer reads 70°F
